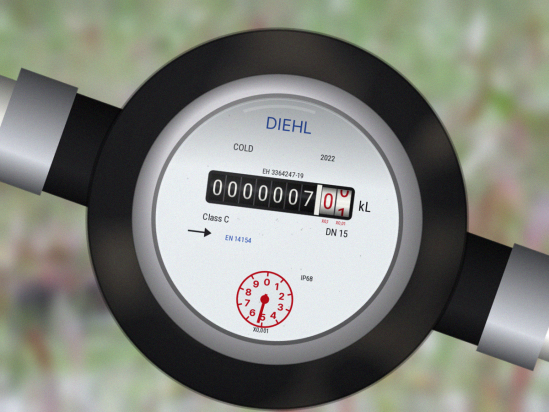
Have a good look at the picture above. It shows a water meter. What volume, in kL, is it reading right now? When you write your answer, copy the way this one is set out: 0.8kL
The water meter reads 7.005kL
